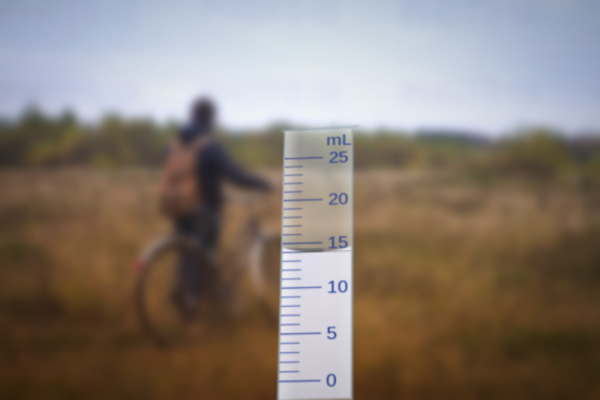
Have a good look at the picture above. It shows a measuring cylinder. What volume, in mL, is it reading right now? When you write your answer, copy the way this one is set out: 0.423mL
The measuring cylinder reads 14mL
